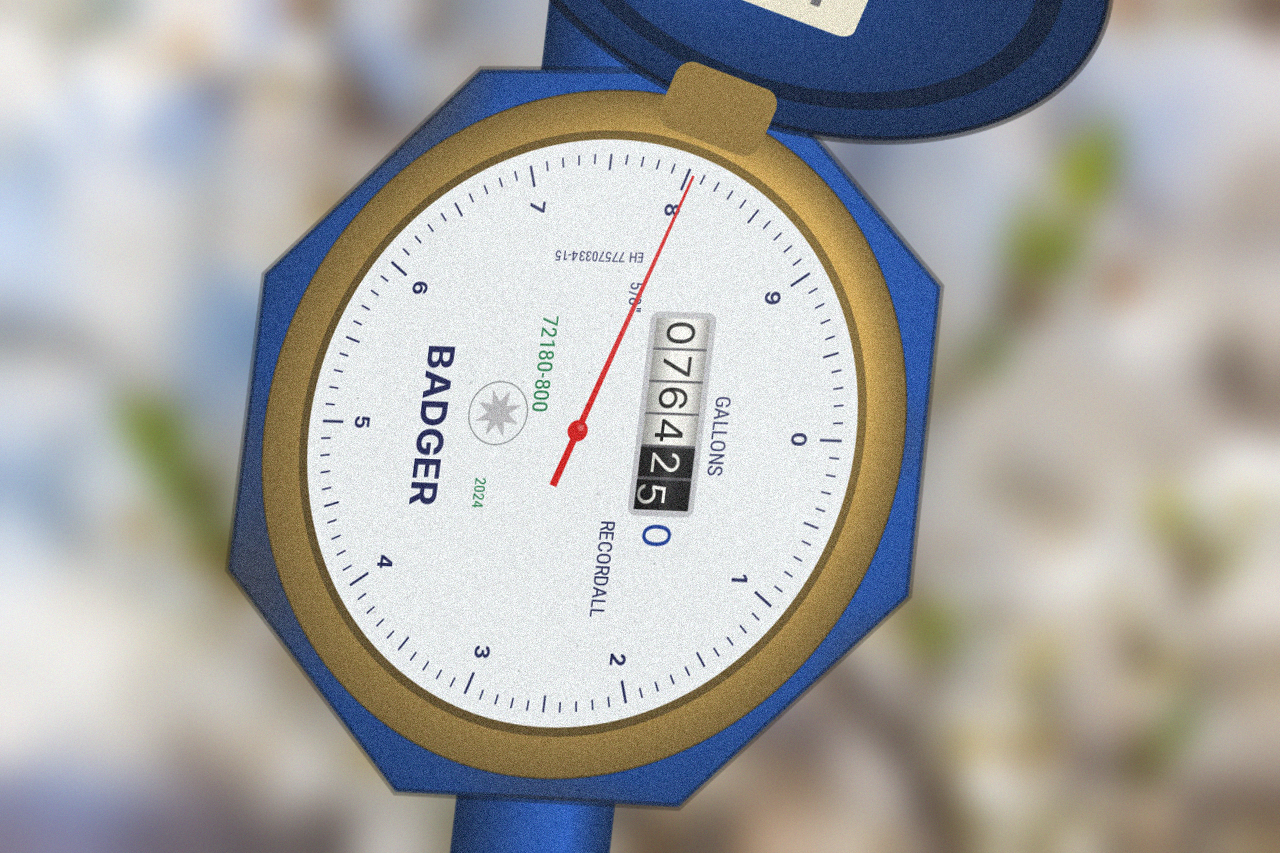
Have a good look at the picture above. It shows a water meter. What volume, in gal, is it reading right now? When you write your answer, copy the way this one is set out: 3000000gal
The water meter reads 764248.0gal
